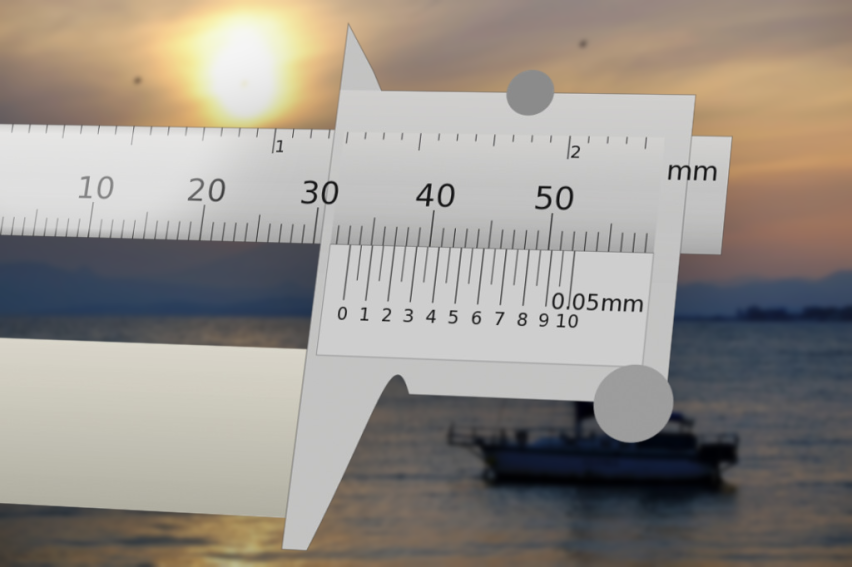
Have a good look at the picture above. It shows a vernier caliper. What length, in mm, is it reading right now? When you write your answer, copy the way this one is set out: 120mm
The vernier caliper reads 33.2mm
